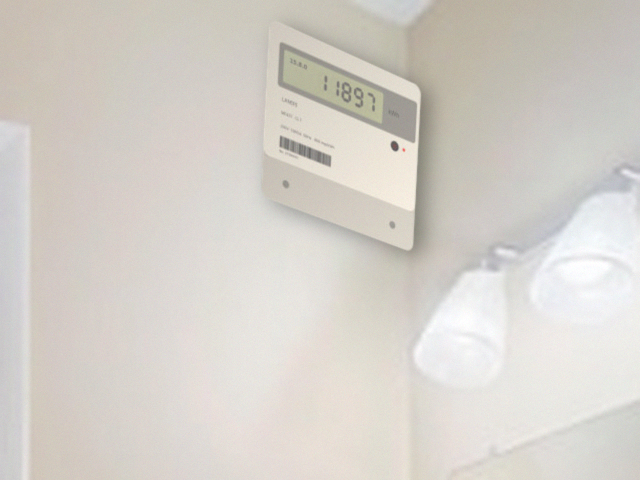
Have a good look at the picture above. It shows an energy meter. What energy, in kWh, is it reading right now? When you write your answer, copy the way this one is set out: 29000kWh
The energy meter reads 11897kWh
